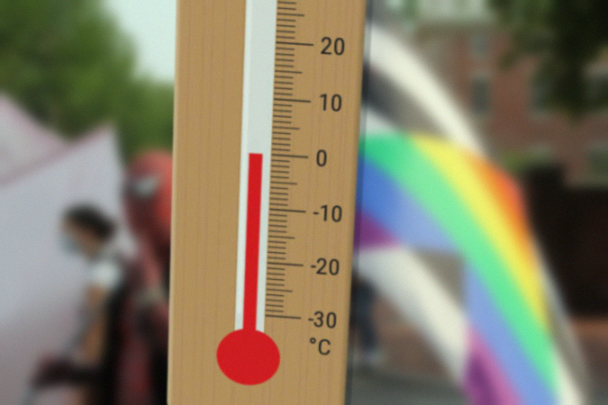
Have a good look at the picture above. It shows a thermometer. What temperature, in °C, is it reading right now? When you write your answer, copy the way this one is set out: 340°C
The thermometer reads 0°C
